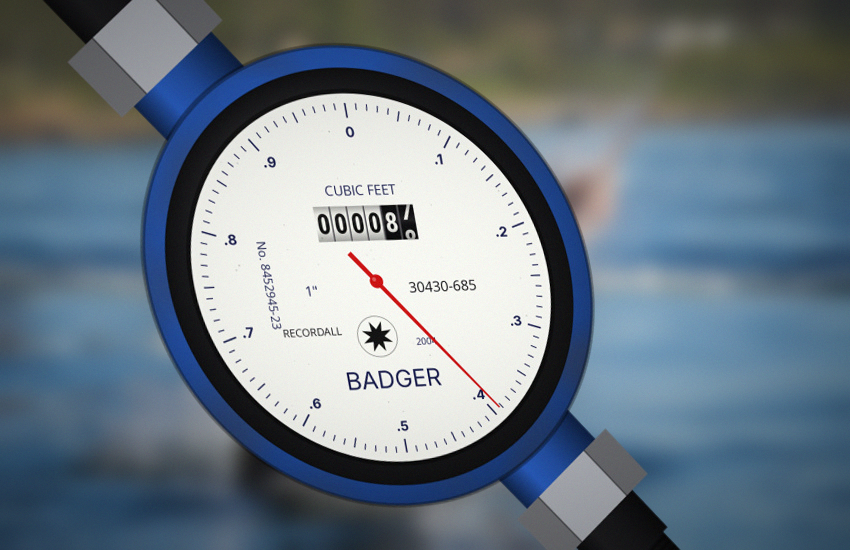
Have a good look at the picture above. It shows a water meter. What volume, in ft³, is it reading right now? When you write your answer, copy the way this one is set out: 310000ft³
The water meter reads 87.39ft³
